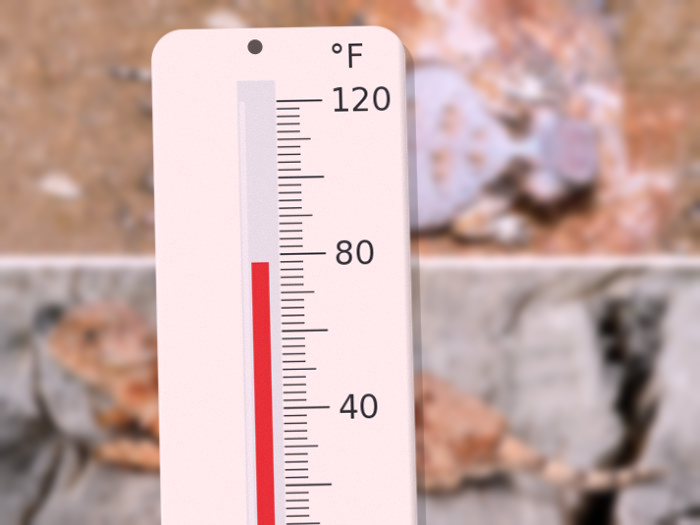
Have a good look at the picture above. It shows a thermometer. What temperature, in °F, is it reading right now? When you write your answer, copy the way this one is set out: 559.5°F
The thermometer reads 78°F
